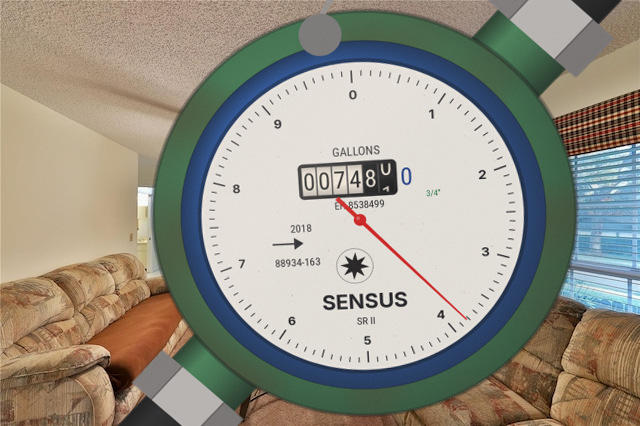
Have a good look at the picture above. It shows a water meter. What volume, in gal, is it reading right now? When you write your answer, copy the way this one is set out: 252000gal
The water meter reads 74803.8gal
